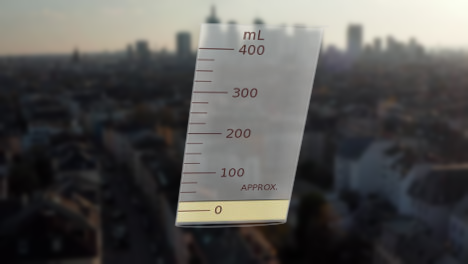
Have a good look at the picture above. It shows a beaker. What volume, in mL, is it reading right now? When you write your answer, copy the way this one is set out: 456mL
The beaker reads 25mL
